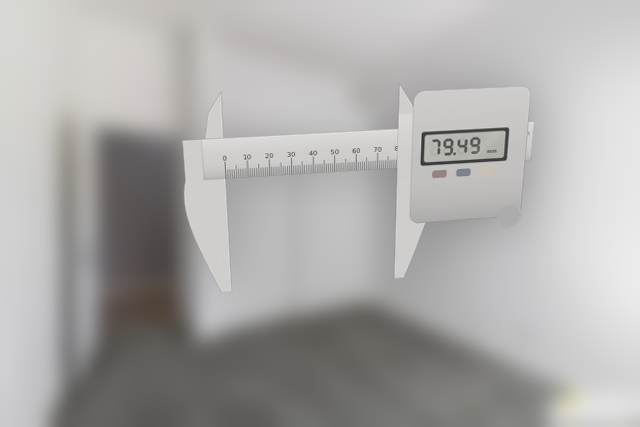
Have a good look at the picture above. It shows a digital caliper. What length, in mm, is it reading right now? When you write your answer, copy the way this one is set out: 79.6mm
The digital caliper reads 79.49mm
